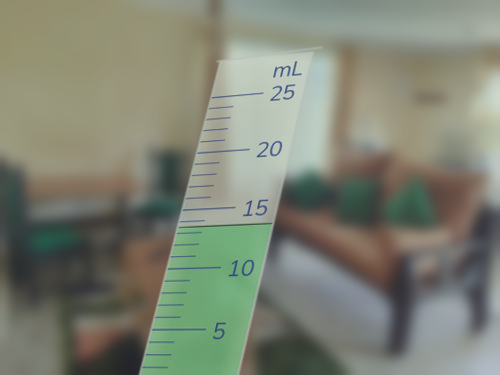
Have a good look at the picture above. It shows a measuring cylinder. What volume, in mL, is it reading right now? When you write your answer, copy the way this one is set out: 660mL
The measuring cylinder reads 13.5mL
